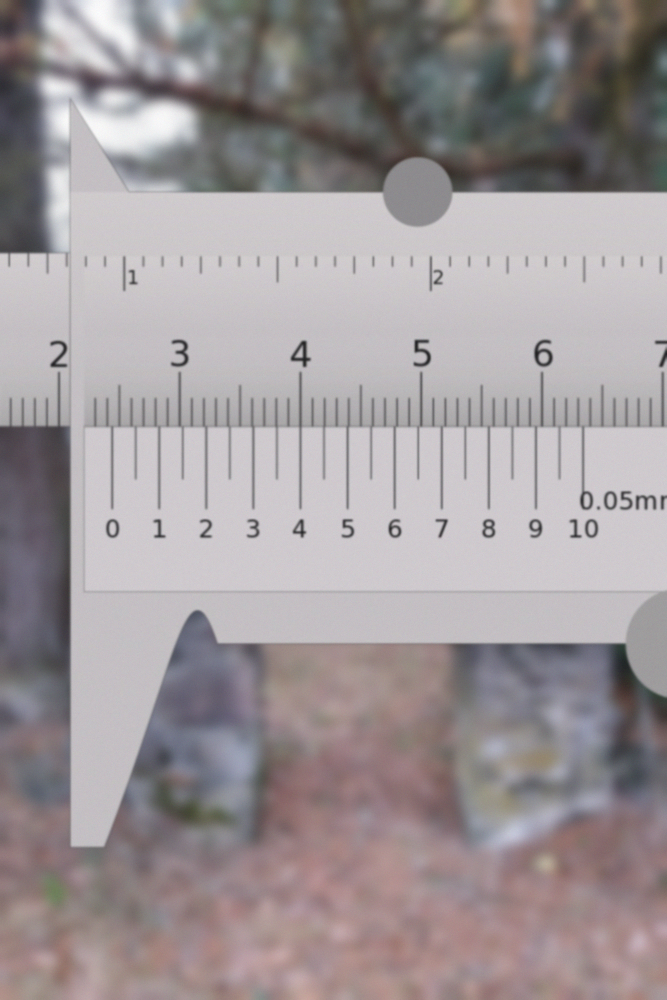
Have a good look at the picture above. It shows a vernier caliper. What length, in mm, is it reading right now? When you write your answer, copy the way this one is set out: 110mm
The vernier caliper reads 24.4mm
